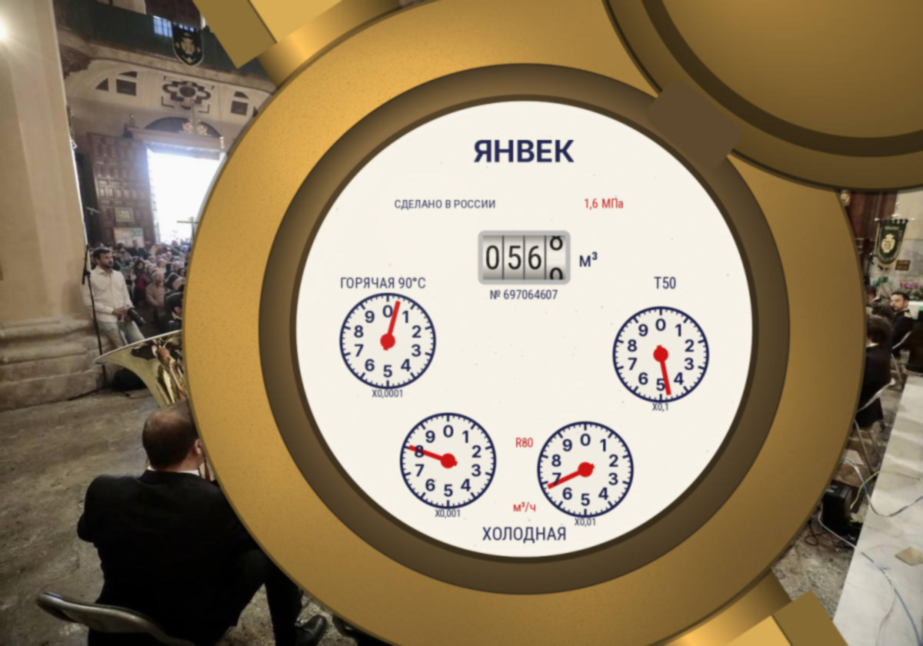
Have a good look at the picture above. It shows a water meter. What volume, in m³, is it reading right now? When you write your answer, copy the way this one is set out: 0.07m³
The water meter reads 568.4680m³
